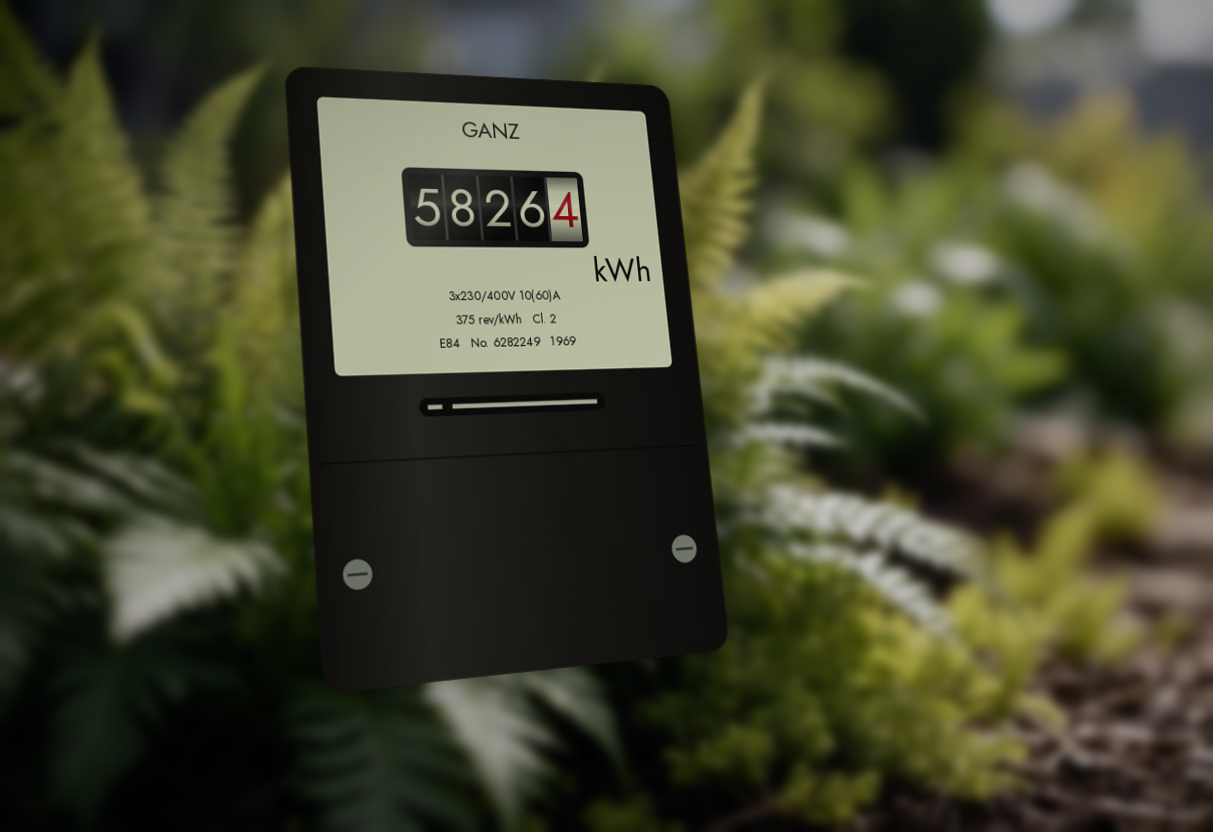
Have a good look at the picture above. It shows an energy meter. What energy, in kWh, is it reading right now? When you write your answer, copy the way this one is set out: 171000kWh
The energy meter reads 5826.4kWh
